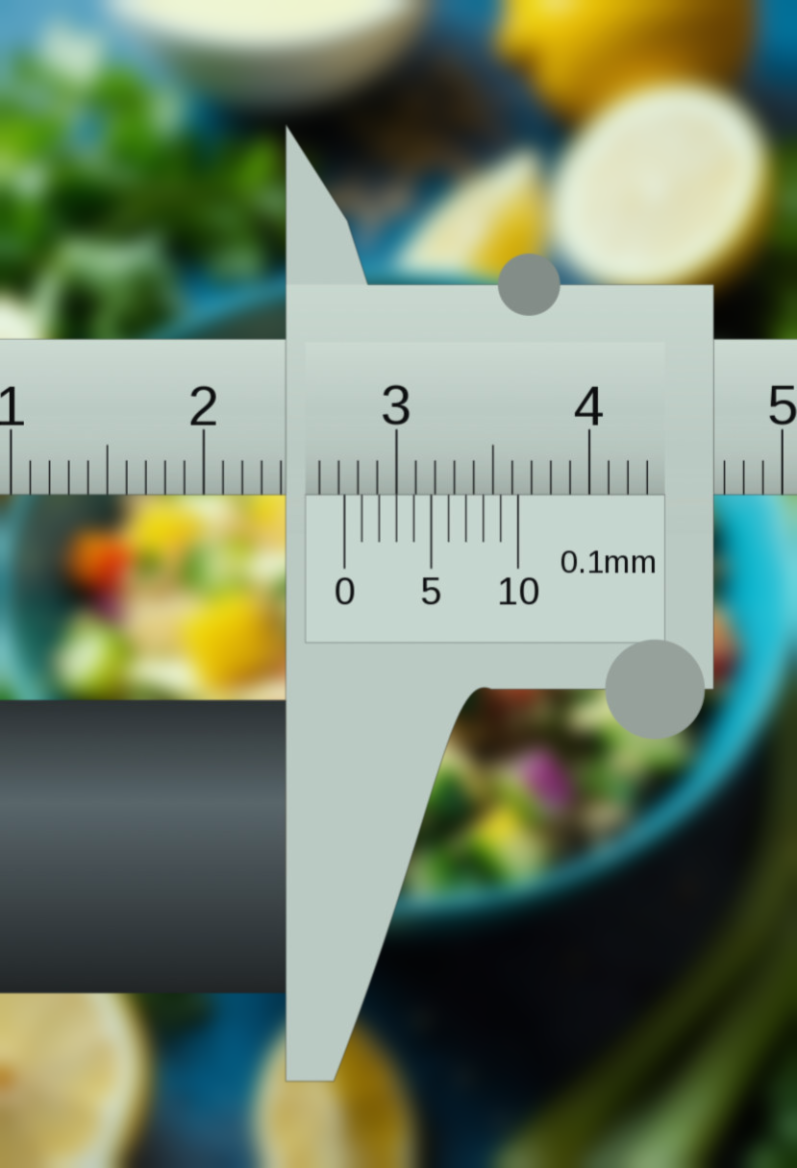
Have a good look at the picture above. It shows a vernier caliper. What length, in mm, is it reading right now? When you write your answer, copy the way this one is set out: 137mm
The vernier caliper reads 27.3mm
